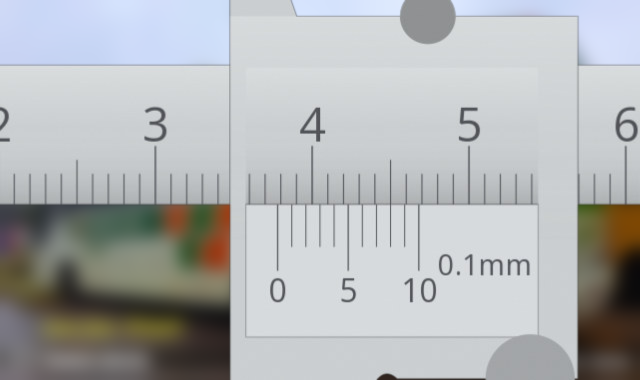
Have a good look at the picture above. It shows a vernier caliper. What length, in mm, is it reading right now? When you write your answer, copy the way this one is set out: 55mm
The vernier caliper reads 37.8mm
